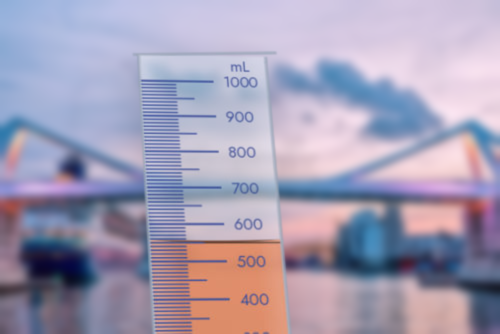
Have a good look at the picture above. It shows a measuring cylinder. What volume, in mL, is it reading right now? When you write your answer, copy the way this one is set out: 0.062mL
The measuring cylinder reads 550mL
